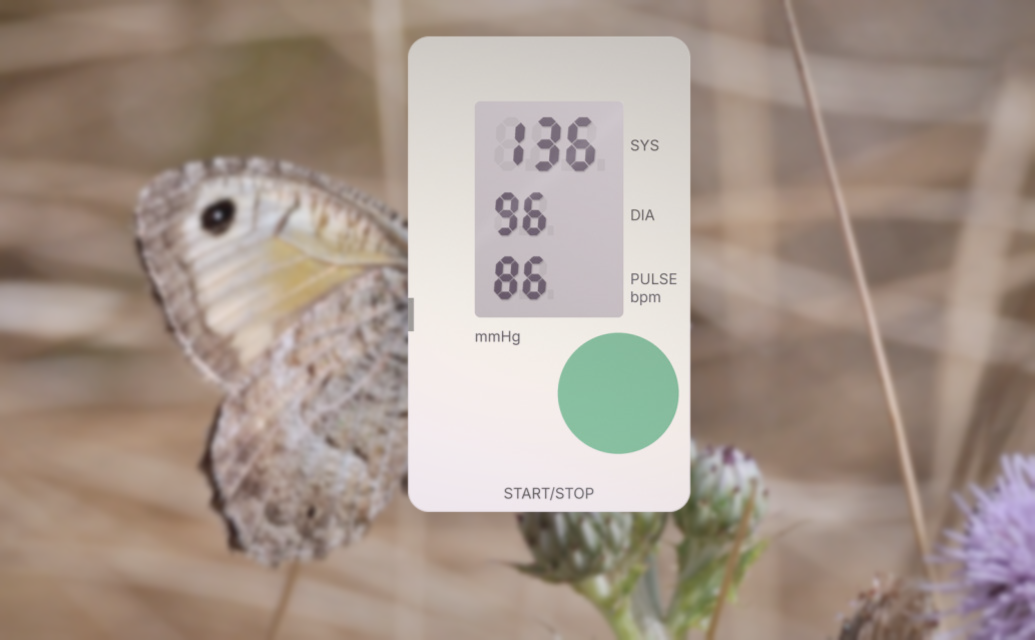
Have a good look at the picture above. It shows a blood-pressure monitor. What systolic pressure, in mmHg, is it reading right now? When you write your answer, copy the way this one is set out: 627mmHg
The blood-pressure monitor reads 136mmHg
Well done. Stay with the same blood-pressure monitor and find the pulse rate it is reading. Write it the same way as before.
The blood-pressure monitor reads 86bpm
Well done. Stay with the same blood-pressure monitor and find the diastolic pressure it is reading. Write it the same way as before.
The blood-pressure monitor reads 96mmHg
